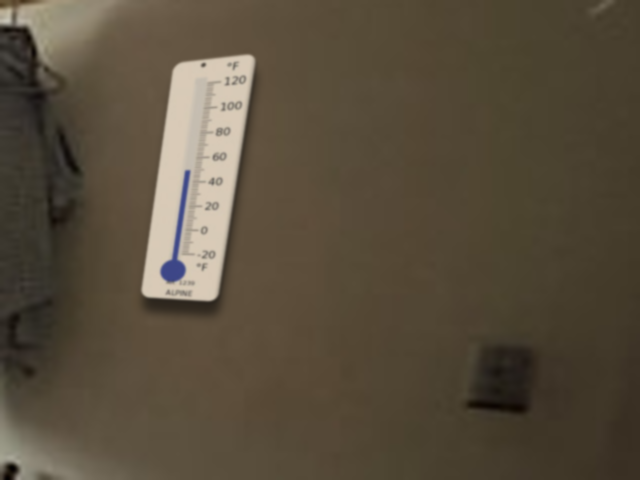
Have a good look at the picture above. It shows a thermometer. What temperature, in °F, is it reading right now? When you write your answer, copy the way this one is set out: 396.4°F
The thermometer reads 50°F
